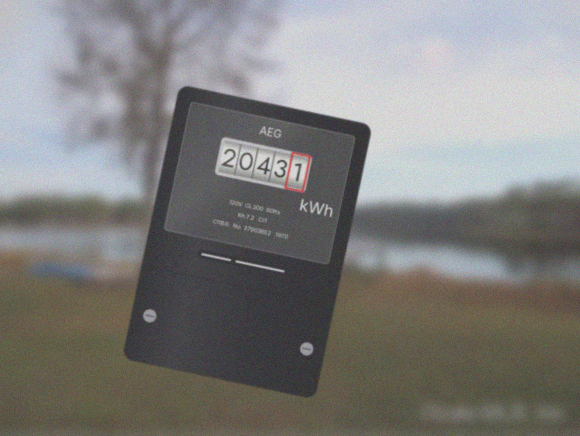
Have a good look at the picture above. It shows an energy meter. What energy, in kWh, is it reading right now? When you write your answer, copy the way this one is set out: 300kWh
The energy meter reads 2043.1kWh
